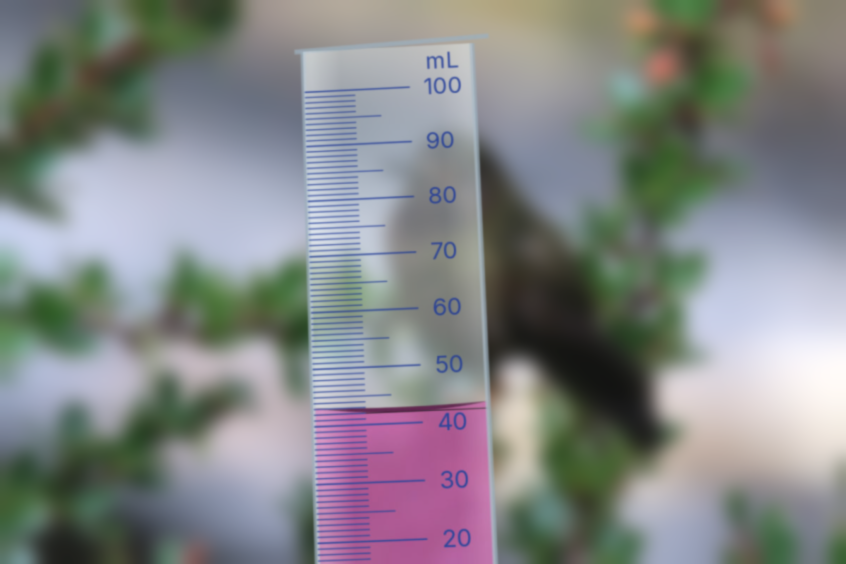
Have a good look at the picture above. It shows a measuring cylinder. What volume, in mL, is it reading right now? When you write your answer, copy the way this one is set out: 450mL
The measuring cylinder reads 42mL
